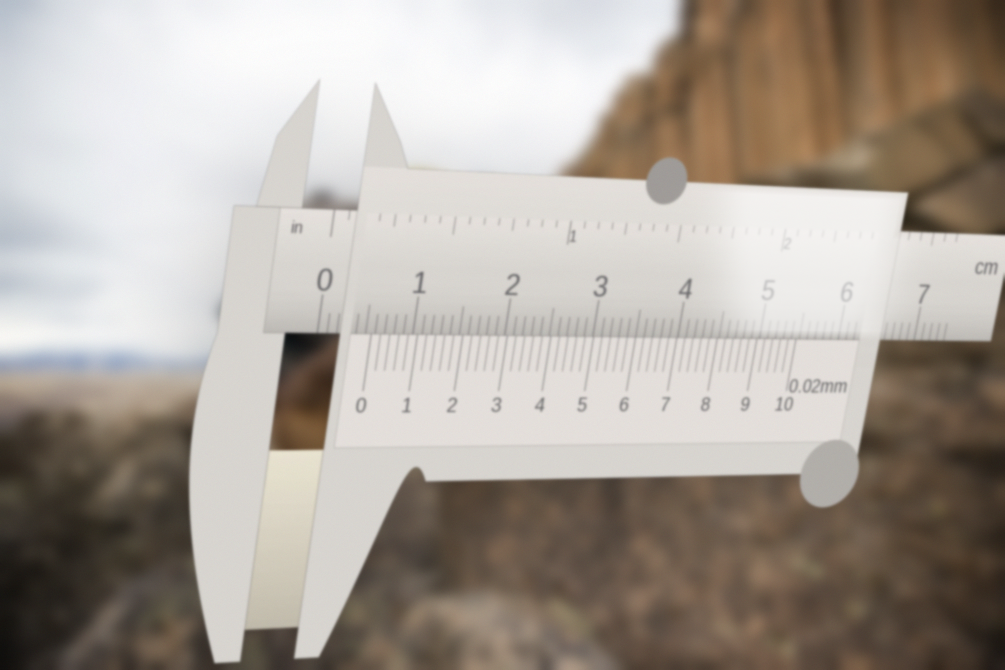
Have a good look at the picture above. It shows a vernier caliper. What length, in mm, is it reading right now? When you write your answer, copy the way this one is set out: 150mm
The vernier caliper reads 5.6mm
